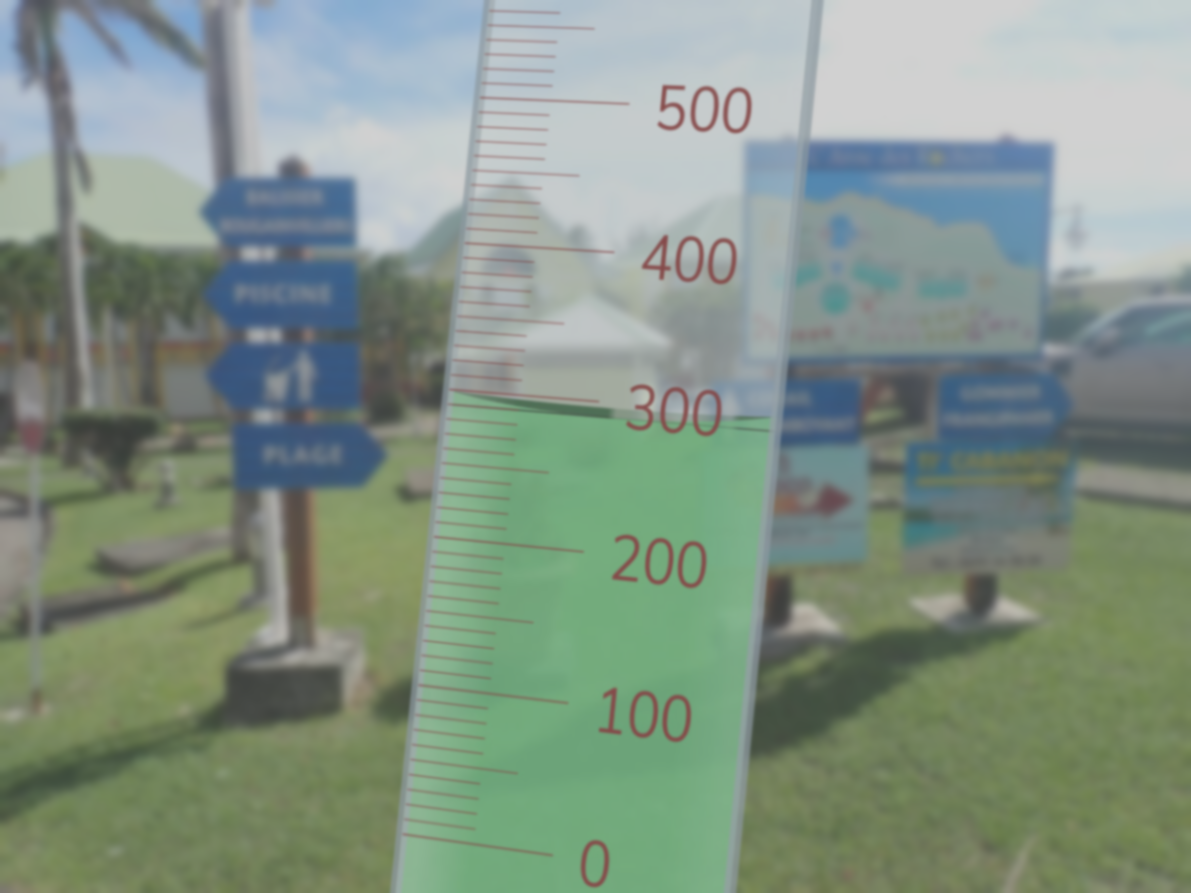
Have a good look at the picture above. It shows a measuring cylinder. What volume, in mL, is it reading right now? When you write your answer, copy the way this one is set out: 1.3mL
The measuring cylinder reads 290mL
